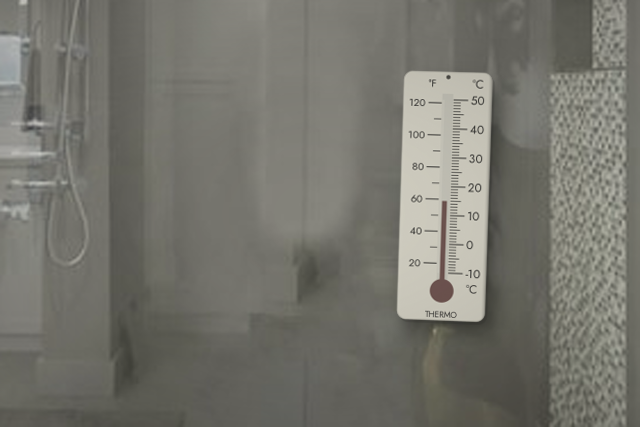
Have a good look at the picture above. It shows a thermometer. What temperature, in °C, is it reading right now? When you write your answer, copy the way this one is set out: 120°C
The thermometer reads 15°C
